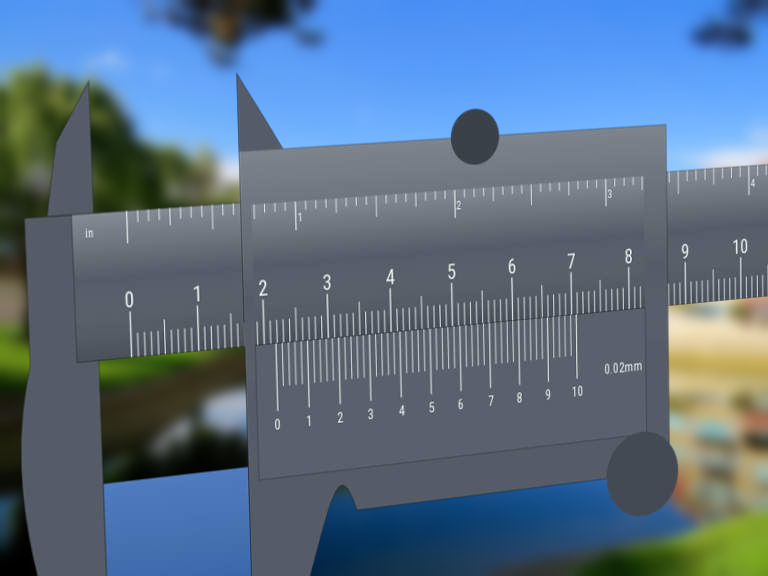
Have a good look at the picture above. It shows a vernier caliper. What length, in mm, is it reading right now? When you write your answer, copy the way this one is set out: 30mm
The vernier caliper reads 21.8mm
